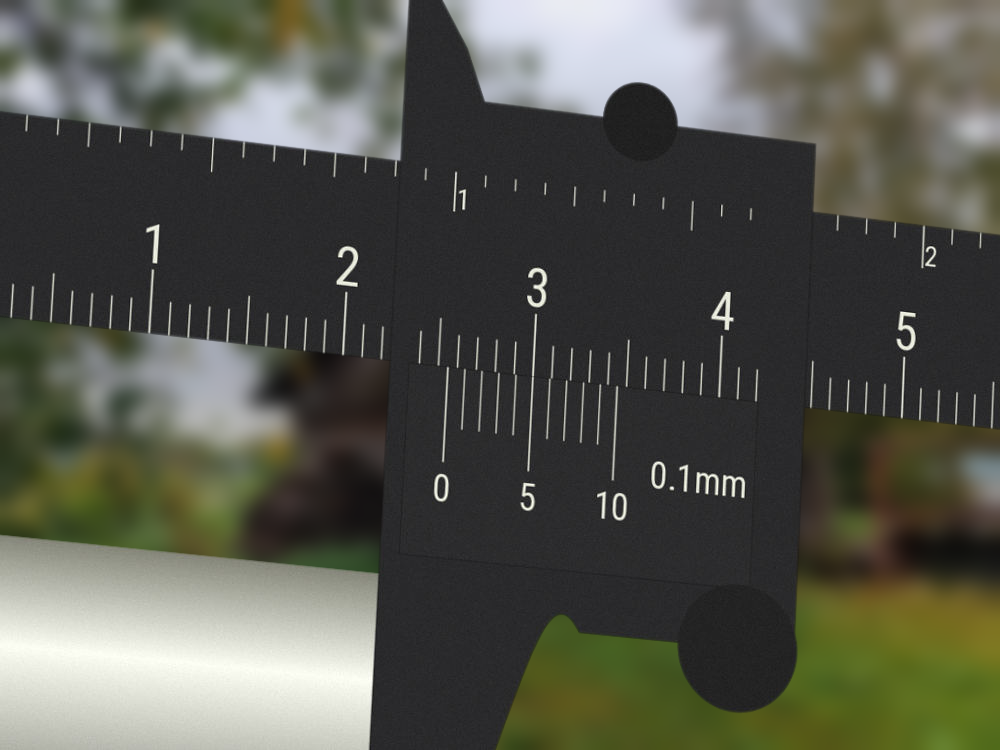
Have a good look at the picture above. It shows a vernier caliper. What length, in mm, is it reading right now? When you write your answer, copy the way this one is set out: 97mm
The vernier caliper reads 25.5mm
